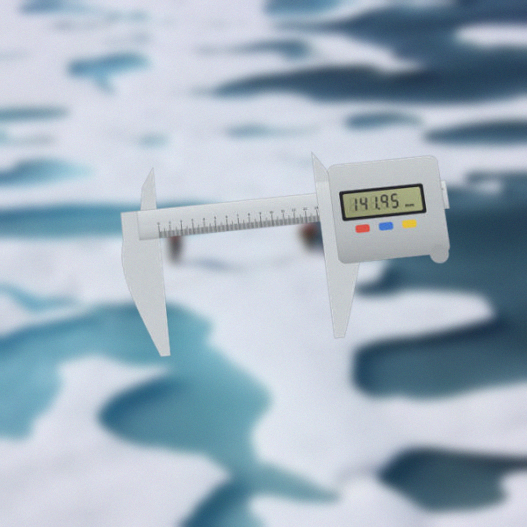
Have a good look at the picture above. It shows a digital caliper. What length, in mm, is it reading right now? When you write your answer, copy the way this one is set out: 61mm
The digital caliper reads 141.95mm
